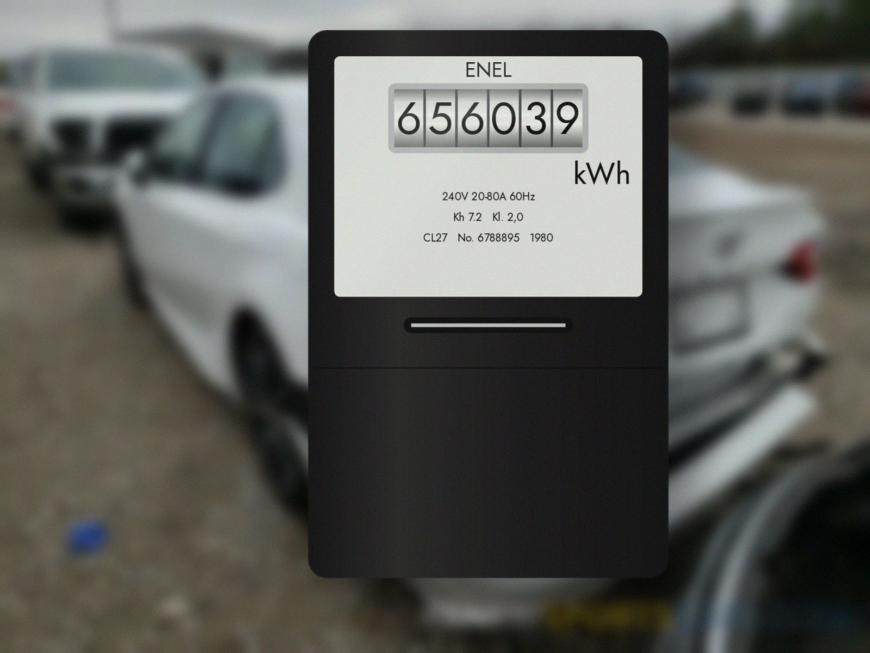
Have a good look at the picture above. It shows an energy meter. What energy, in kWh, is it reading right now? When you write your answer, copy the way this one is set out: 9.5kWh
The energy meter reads 656039kWh
